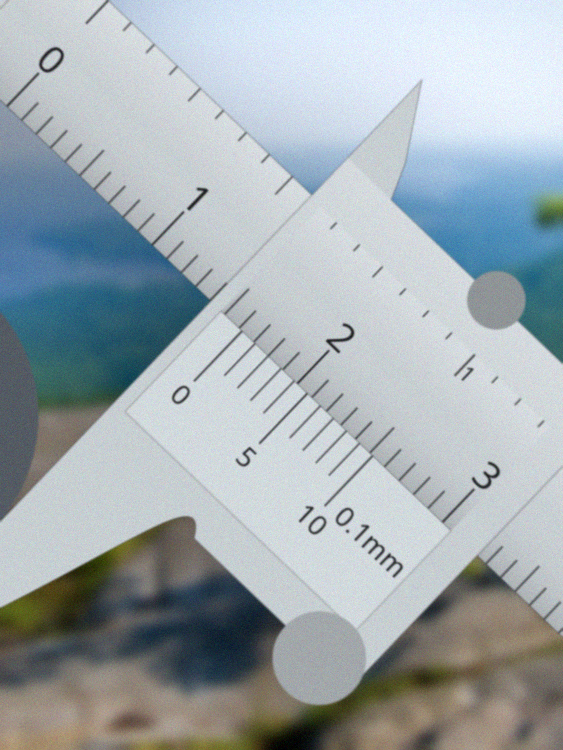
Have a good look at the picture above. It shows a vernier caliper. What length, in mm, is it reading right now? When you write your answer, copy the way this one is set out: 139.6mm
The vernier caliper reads 16.2mm
